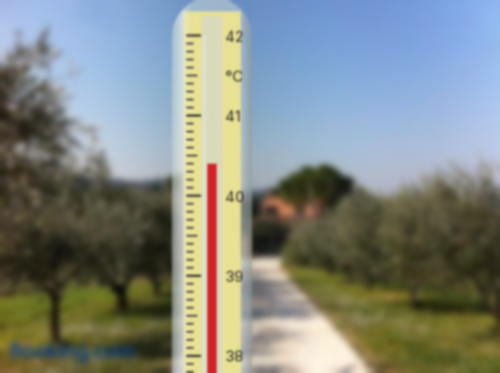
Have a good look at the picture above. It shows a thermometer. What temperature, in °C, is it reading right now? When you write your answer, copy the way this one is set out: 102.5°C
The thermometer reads 40.4°C
